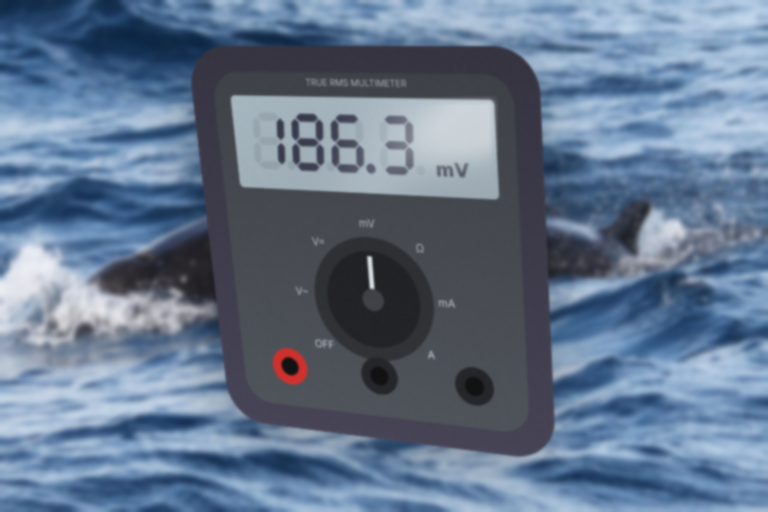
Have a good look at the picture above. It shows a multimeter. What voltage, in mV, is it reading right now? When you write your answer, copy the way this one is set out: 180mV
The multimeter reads 186.3mV
